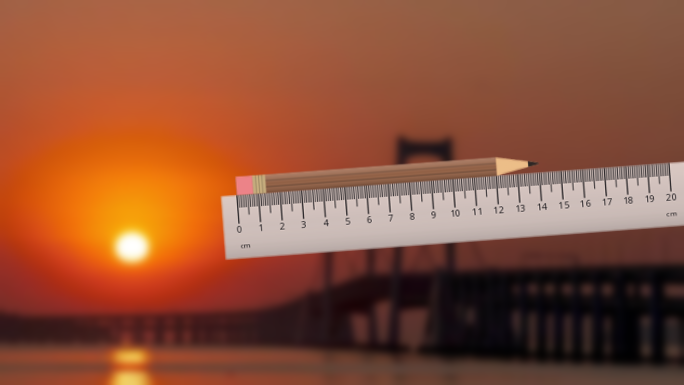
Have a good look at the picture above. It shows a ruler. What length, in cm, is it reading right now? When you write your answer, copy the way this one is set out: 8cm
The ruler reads 14cm
